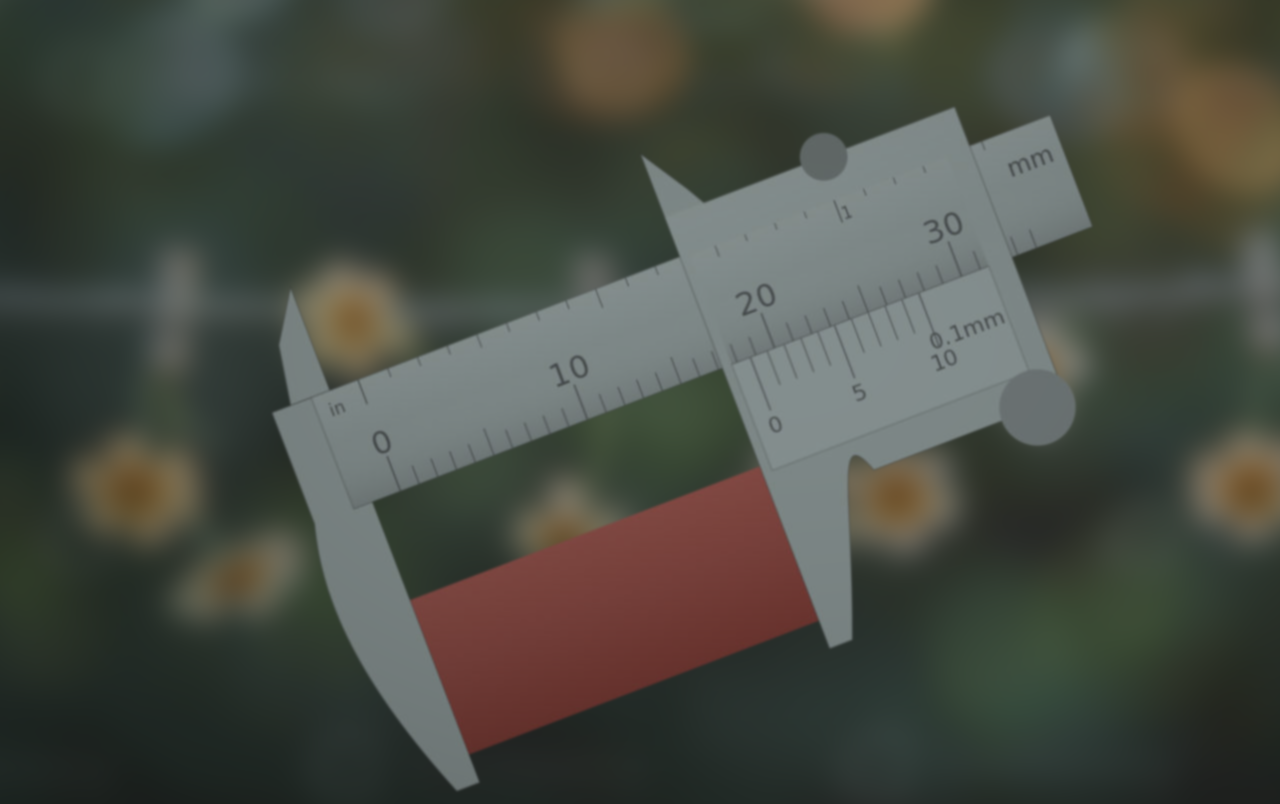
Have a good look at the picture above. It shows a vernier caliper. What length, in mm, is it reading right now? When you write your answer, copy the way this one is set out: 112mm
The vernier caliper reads 18.7mm
